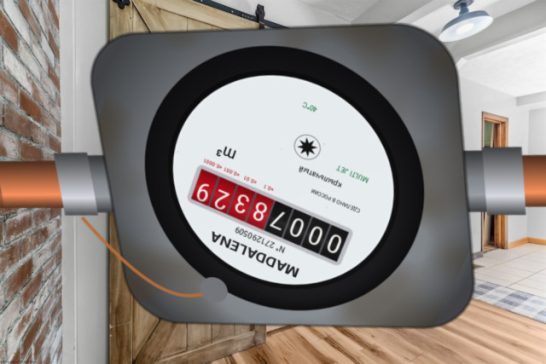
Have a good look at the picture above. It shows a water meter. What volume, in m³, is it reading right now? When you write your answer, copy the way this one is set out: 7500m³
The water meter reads 7.8329m³
